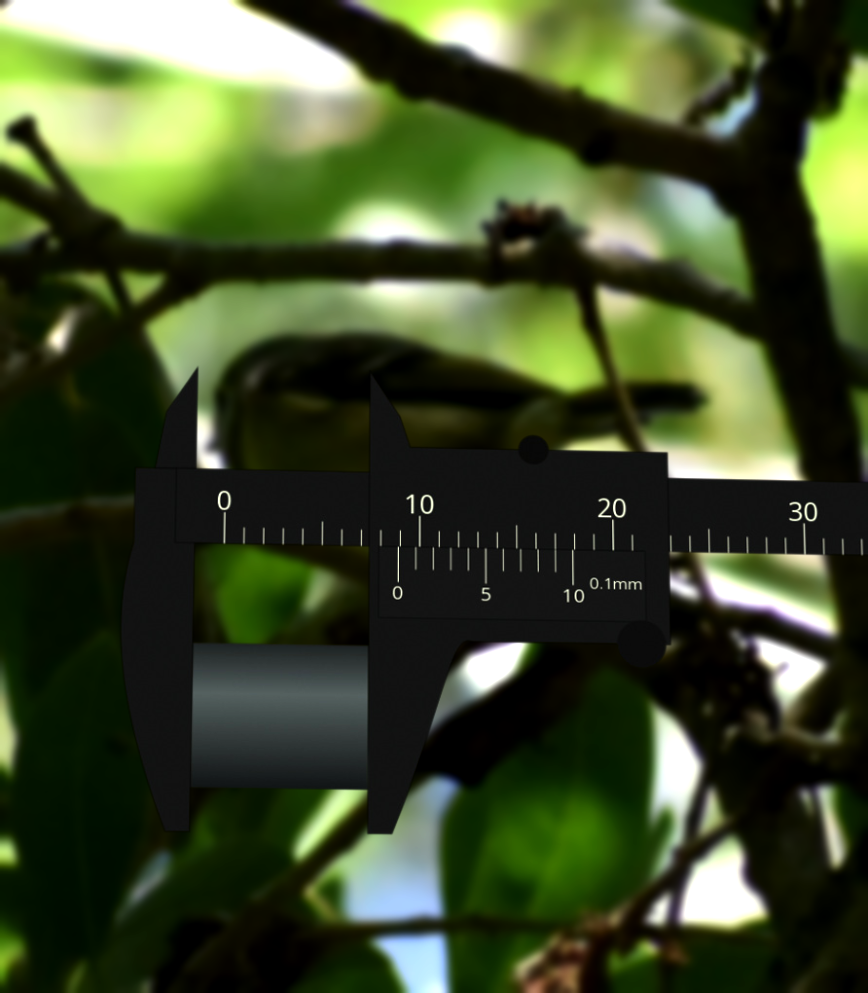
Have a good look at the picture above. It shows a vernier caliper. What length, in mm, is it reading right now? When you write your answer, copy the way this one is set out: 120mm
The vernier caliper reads 8.9mm
